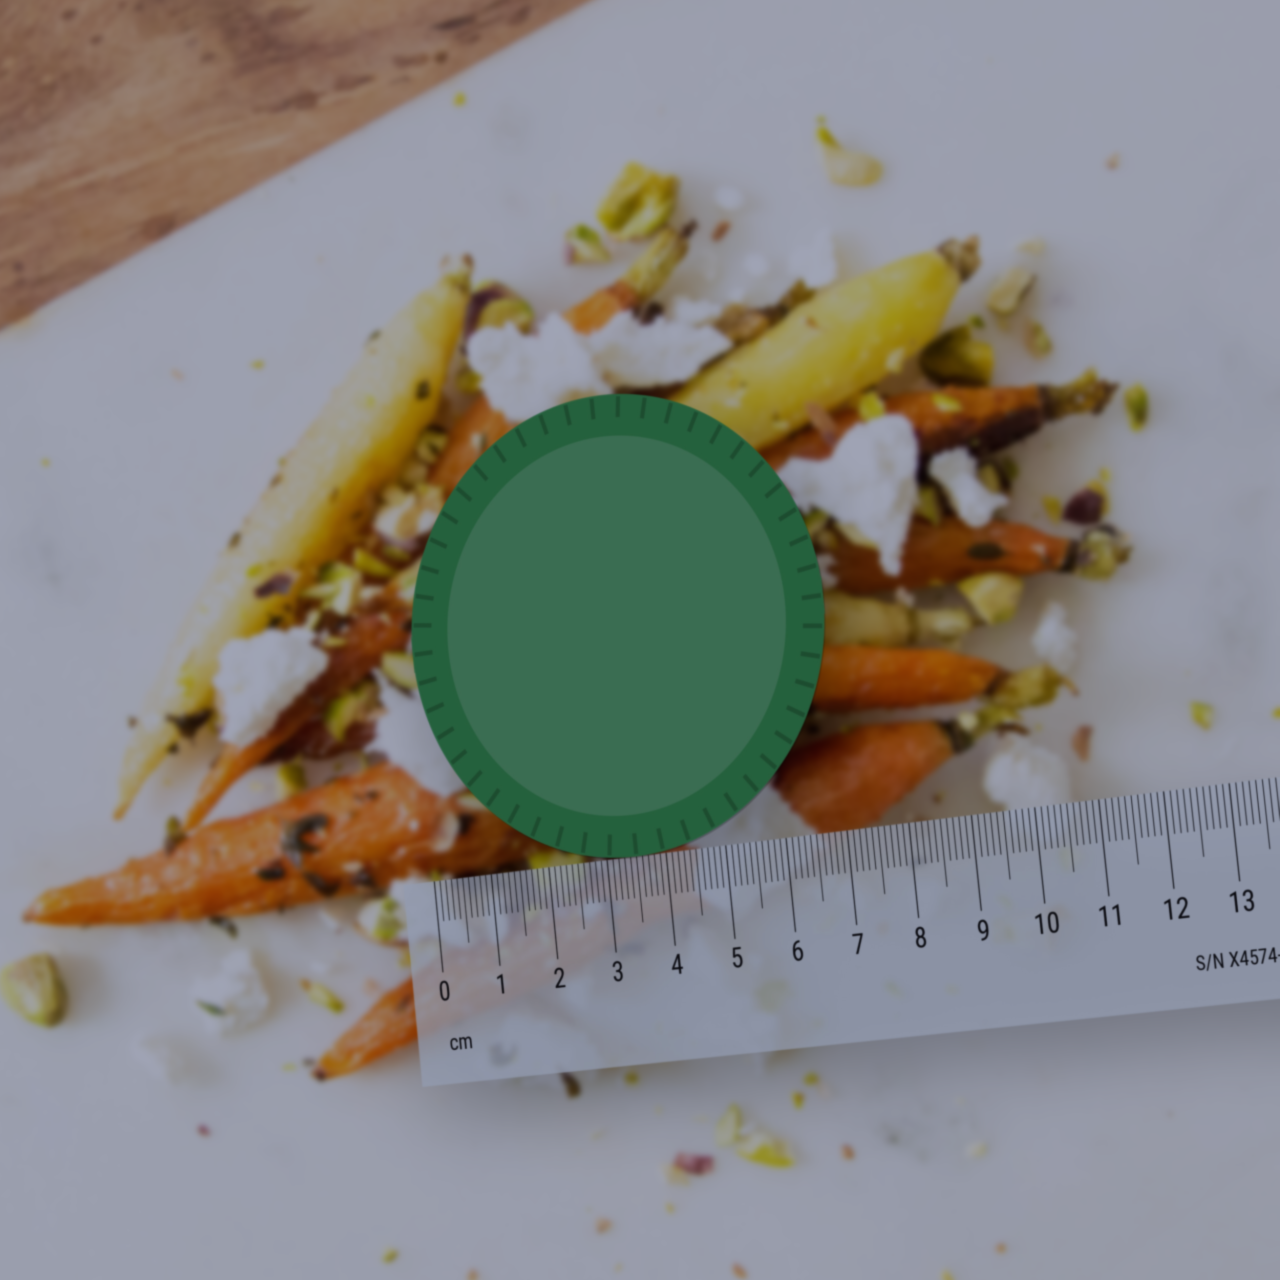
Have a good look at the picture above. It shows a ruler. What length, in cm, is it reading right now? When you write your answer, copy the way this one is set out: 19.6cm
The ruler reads 7cm
